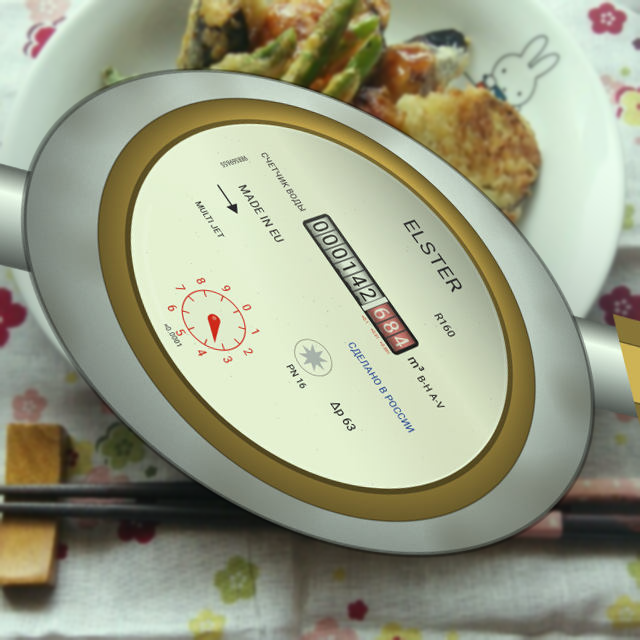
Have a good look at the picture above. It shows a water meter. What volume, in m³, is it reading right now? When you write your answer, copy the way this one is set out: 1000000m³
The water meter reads 142.6843m³
